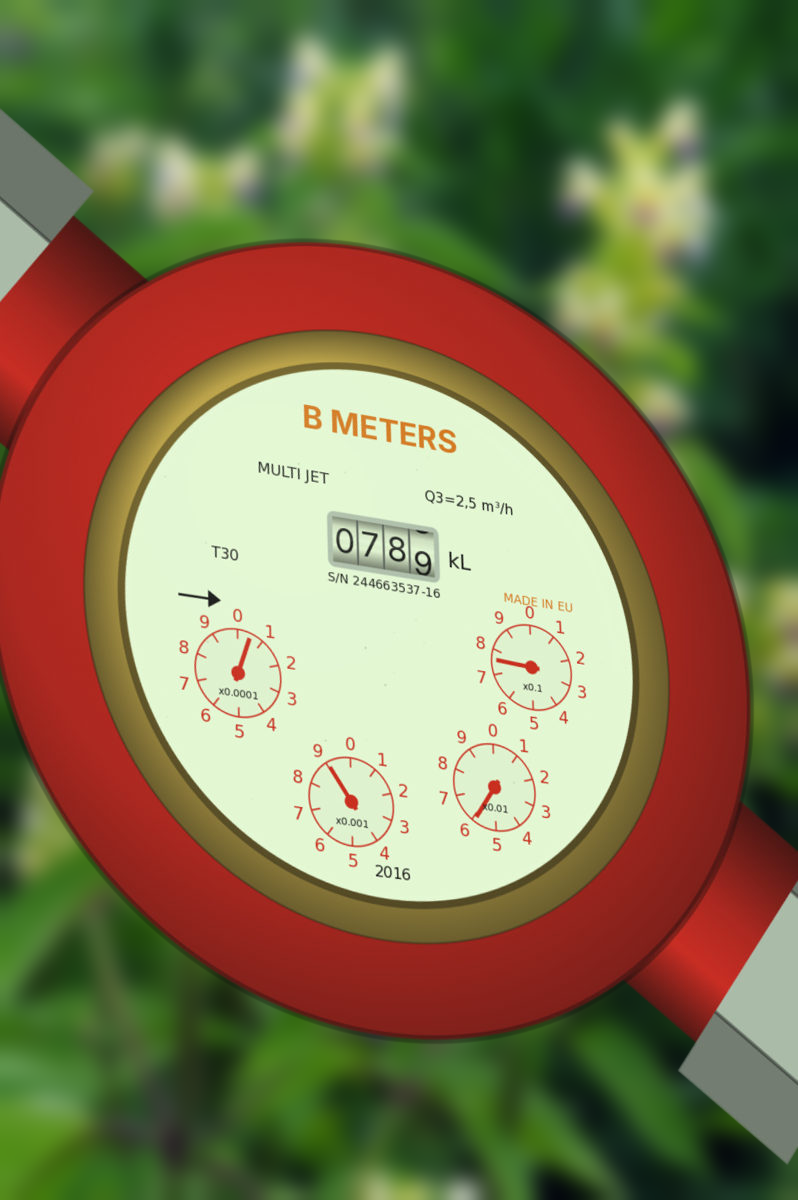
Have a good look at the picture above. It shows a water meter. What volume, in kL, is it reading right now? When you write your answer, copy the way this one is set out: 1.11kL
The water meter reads 788.7590kL
